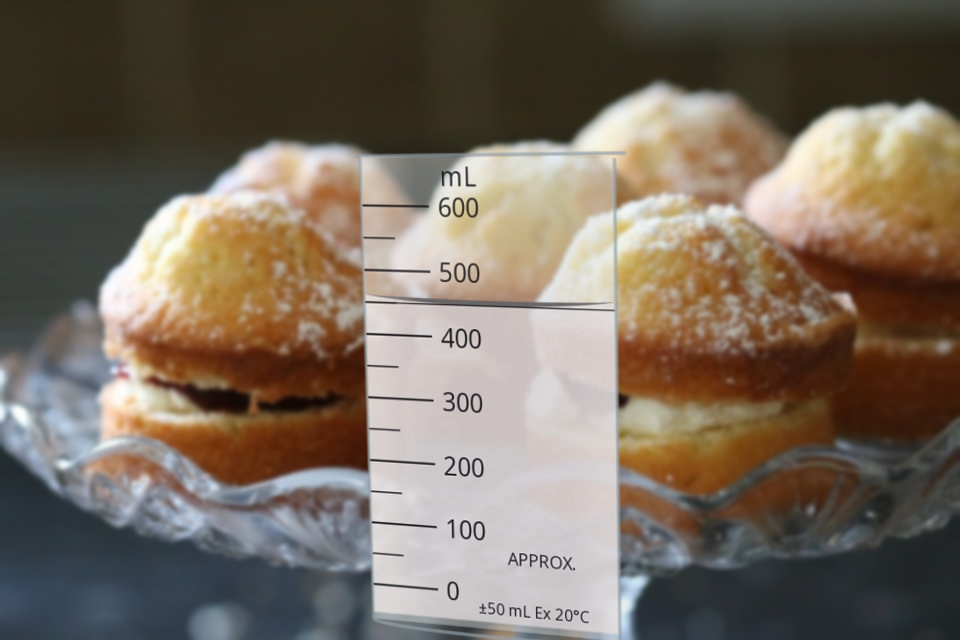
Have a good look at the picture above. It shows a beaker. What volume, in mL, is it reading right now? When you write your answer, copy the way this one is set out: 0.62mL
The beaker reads 450mL
